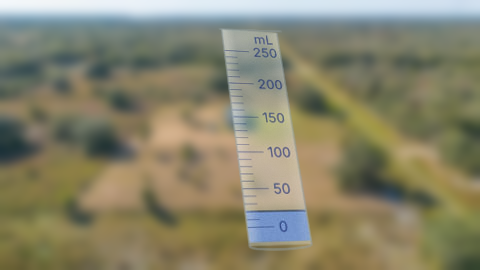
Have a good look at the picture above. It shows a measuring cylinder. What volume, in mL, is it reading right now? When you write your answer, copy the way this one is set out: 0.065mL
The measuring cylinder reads 20mL
